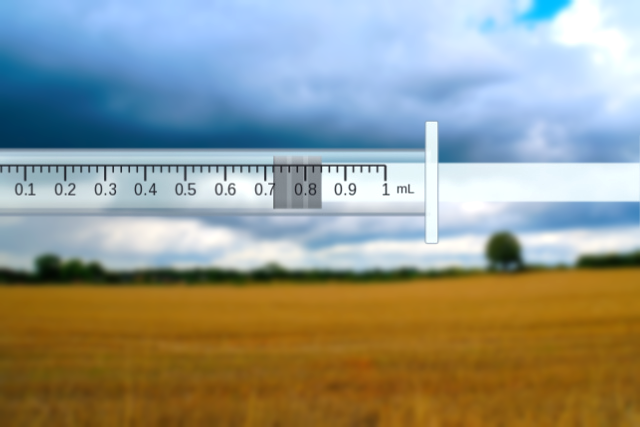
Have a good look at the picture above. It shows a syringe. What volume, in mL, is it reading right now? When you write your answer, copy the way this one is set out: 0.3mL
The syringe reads 0.72mL
